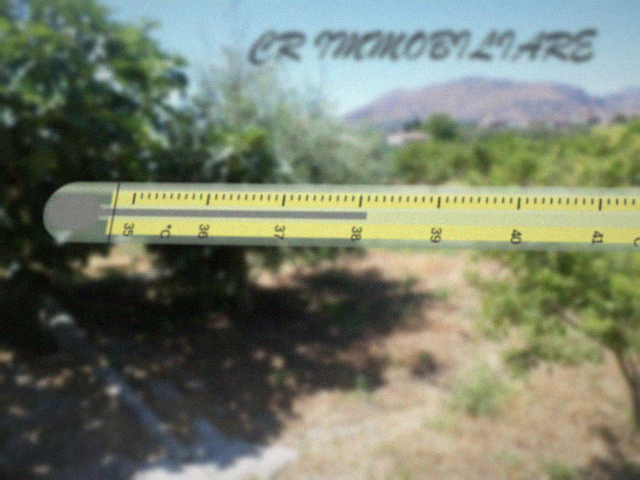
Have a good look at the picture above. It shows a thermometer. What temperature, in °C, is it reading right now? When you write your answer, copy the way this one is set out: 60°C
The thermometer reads 38.1°C
